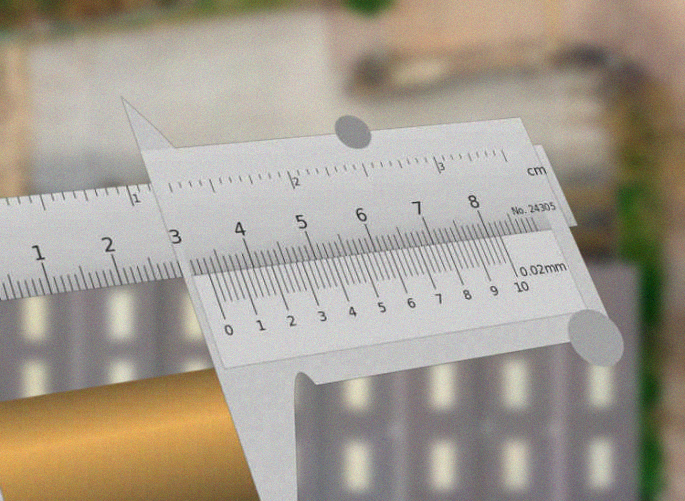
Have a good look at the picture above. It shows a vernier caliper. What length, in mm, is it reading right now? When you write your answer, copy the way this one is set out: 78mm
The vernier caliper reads 33.0mm
